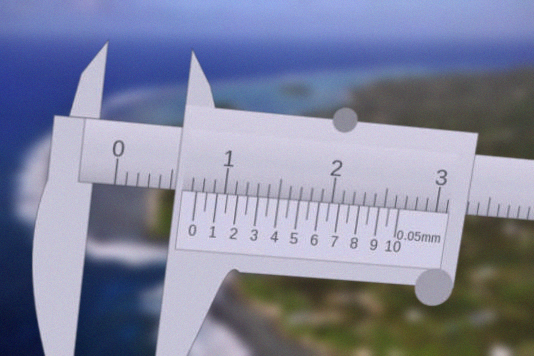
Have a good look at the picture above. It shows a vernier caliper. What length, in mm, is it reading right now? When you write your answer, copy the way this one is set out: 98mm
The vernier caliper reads 7.4mm
